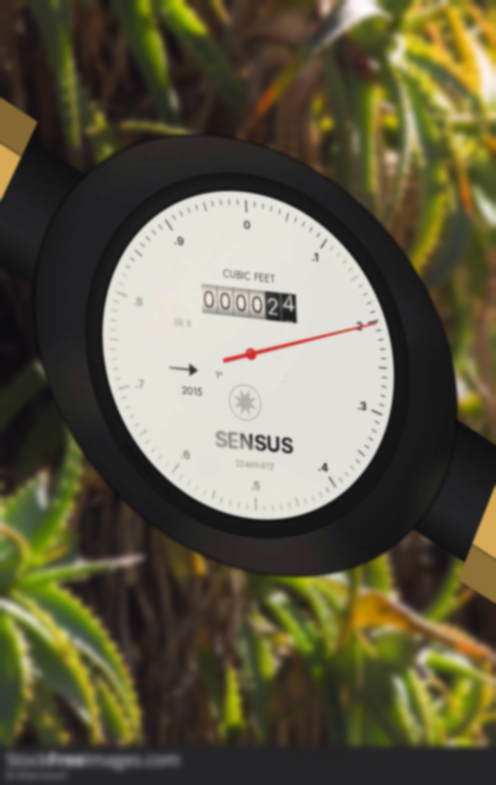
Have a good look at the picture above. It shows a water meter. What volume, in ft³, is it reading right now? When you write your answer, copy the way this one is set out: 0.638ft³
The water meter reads 24.20ft³
